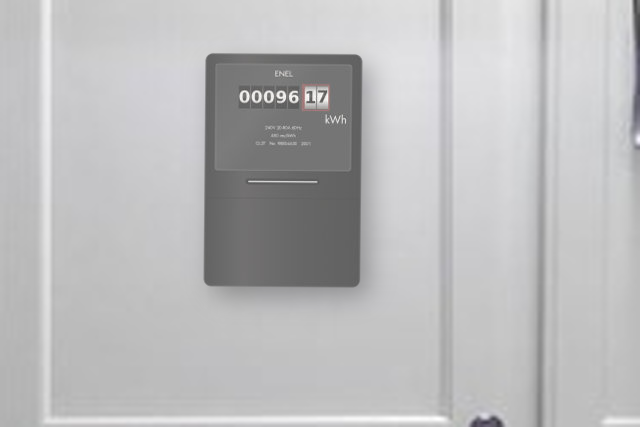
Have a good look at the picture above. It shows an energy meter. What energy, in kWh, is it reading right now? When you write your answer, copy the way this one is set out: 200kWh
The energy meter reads 96.17kWh
